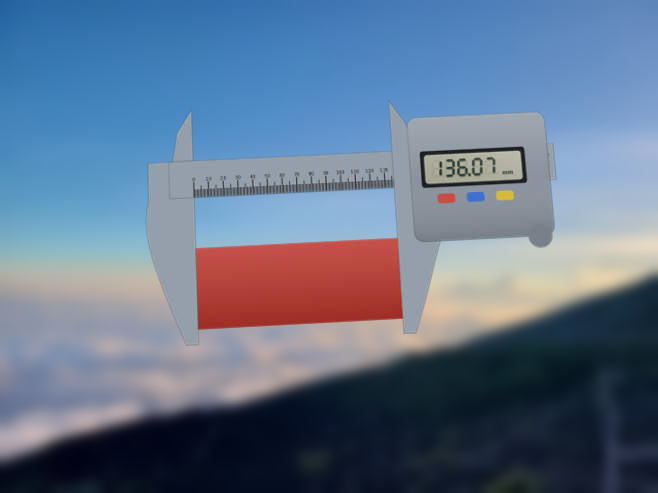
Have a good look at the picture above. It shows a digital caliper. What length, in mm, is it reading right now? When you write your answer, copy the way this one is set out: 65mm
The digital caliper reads 136.07mm
